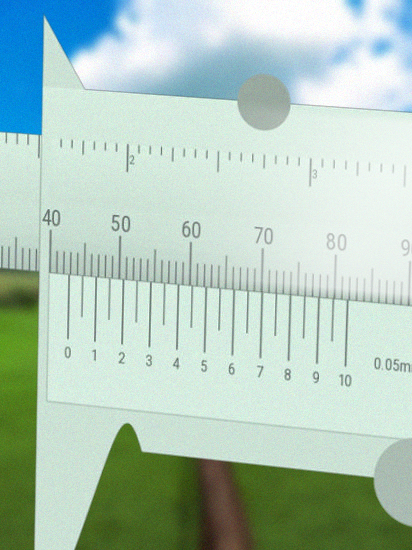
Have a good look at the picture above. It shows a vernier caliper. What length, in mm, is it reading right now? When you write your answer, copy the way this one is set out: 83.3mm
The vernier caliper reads 42.8mm
